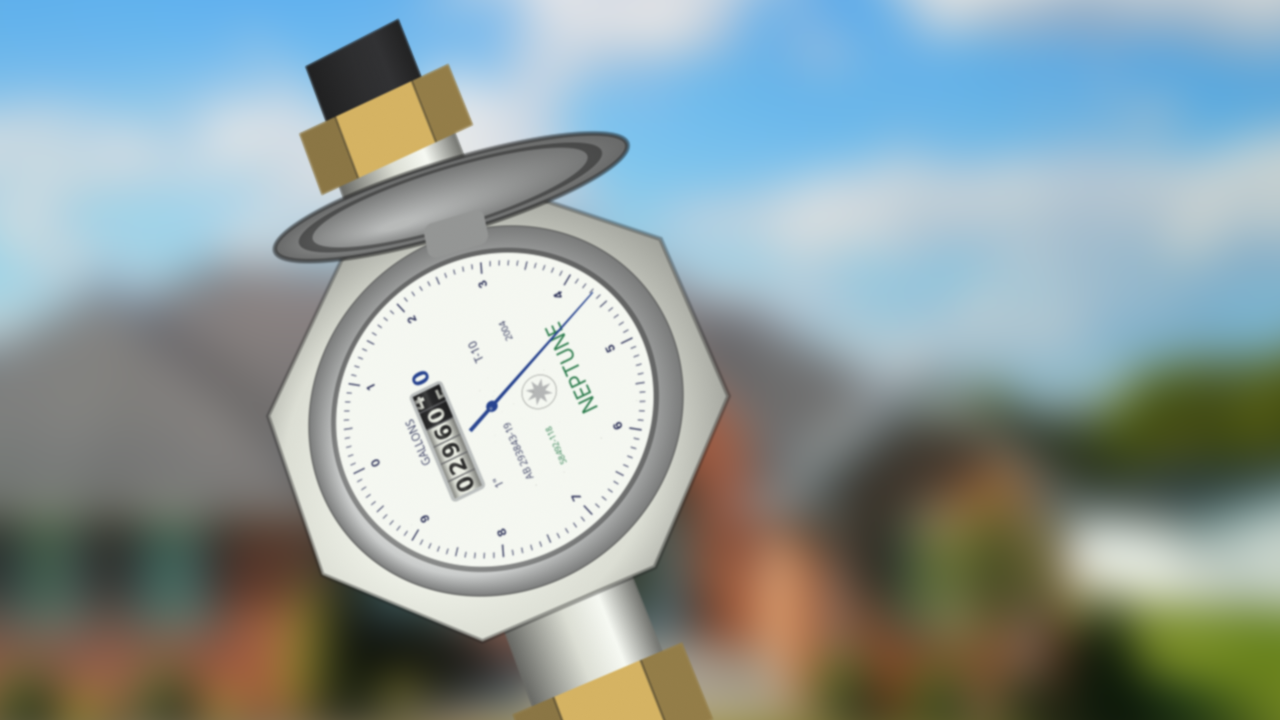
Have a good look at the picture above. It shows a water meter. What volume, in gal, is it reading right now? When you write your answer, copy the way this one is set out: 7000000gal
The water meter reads 296044.3gal
